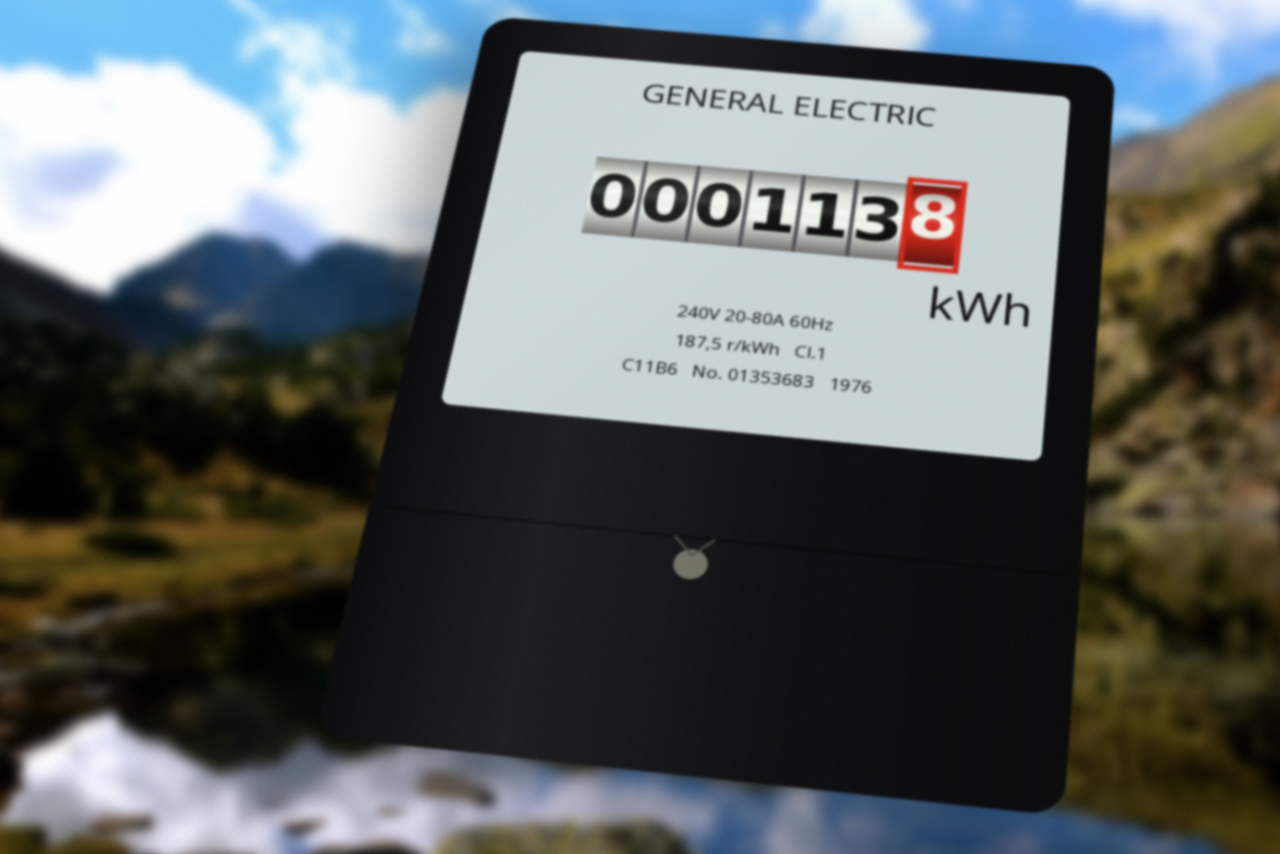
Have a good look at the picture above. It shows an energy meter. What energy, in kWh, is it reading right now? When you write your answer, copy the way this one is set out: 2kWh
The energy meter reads 113.8kWh
